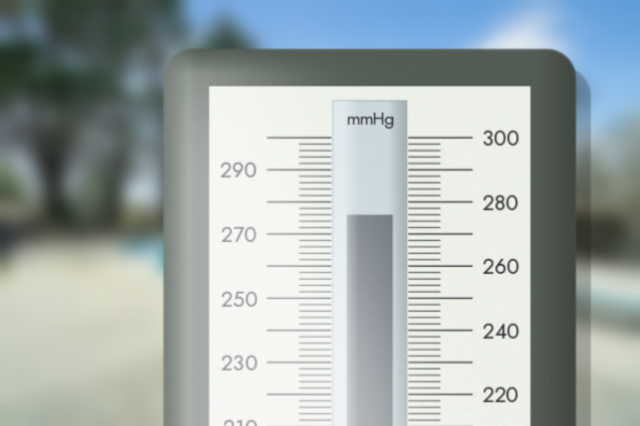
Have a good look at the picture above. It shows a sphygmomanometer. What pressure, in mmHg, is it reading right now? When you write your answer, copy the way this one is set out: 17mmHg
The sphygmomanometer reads 276mmHg
